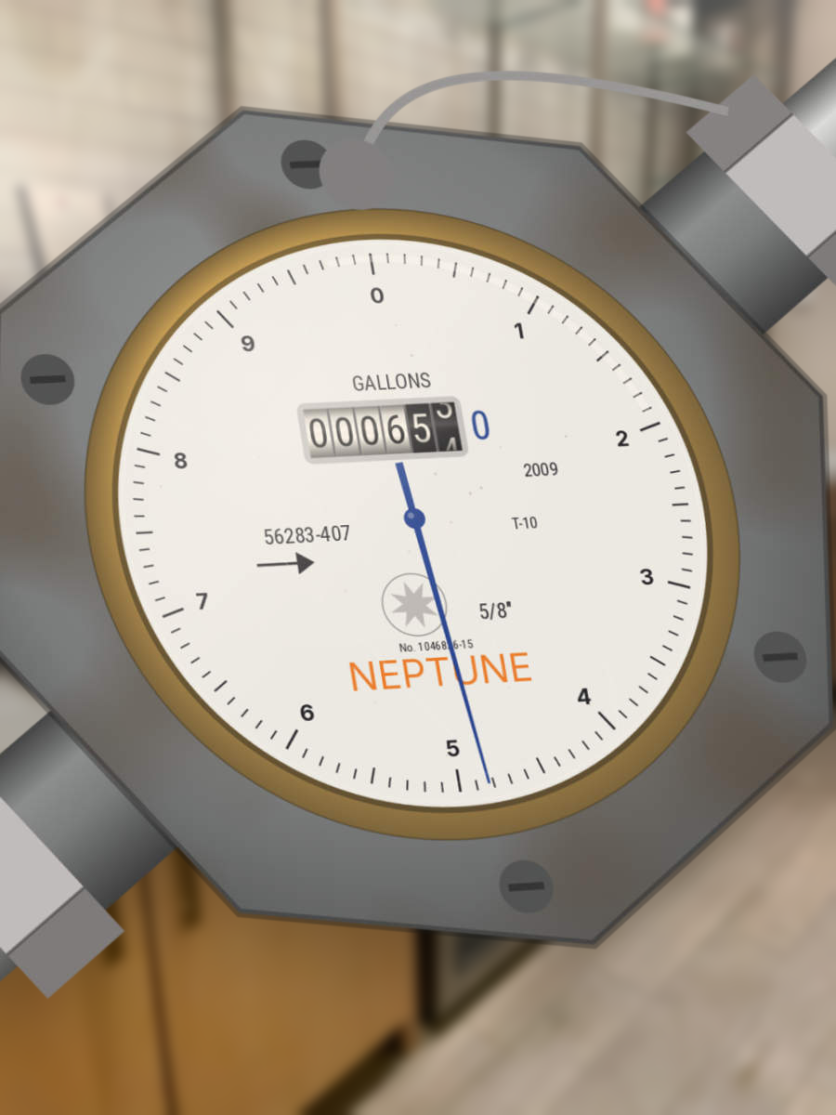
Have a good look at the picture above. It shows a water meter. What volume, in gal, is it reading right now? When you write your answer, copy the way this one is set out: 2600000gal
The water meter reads 6534.8gal
